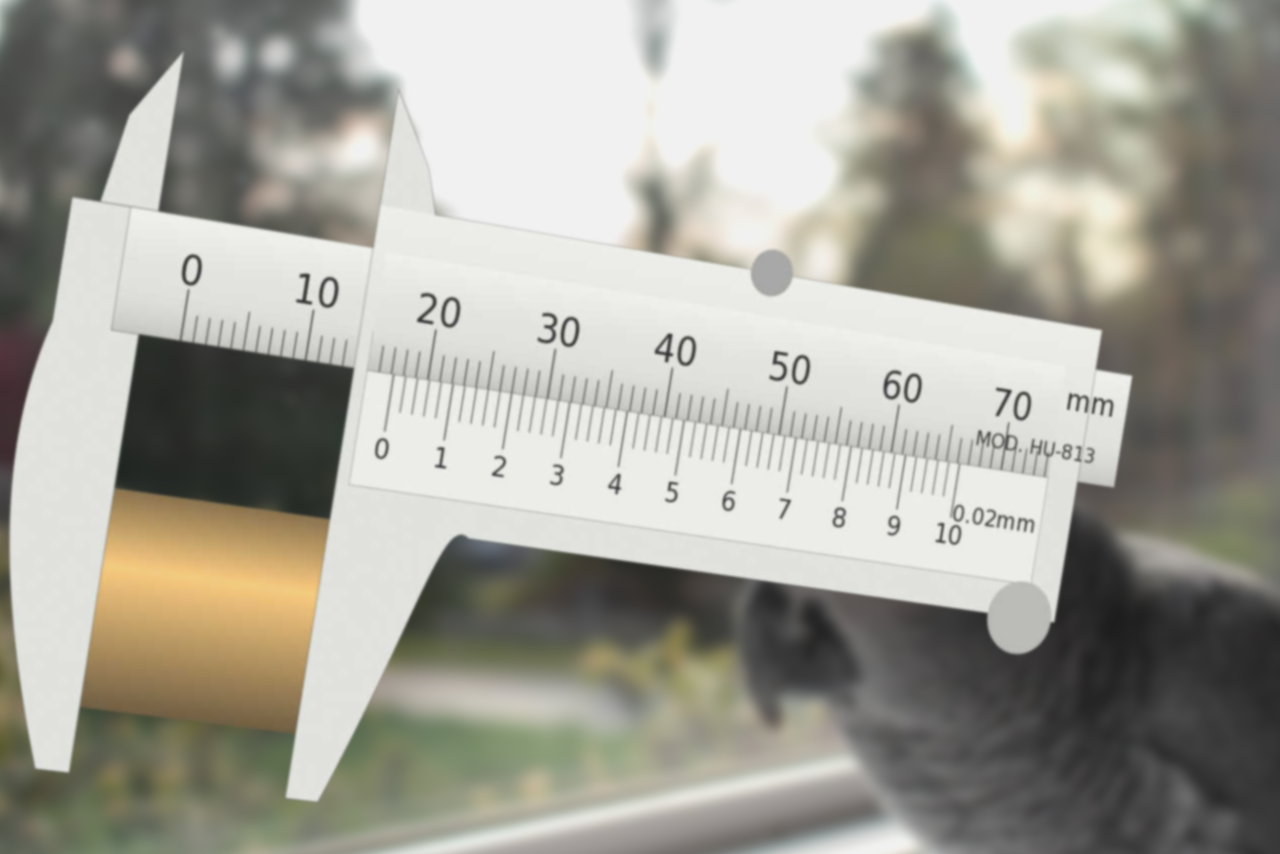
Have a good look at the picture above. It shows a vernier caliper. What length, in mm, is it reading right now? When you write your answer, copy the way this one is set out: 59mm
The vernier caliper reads 17.2mm
